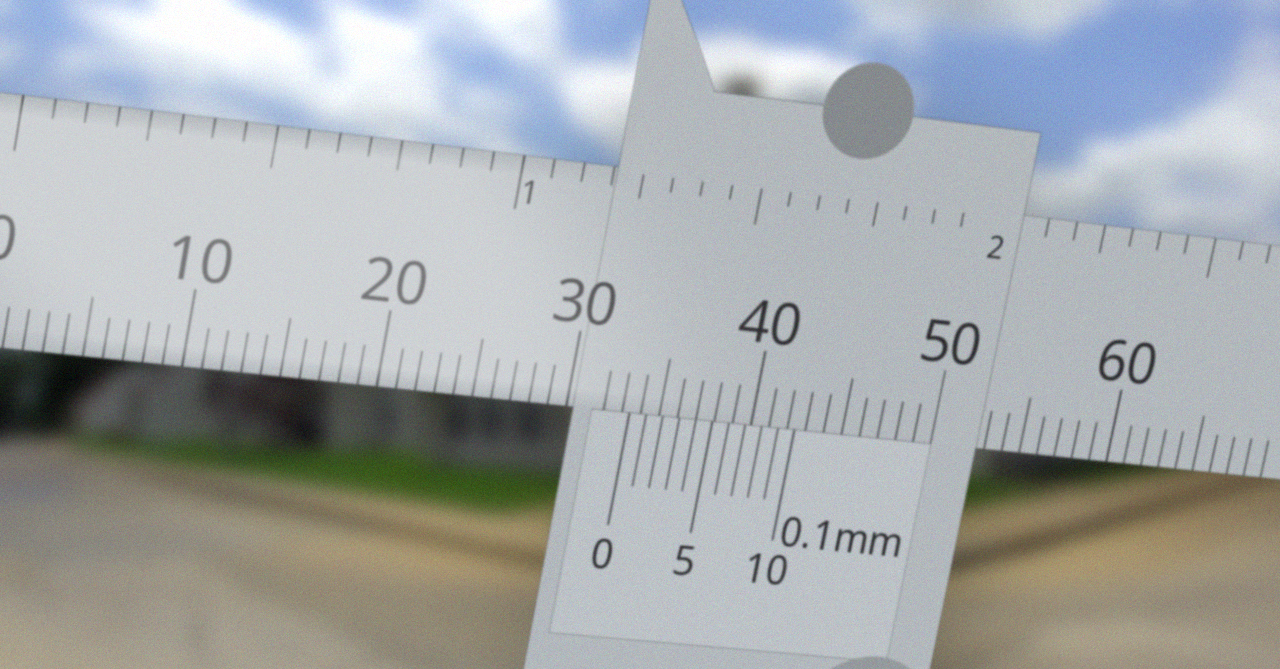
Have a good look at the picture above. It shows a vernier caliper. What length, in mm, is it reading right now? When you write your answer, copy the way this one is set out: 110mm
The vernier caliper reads 33.4mm
